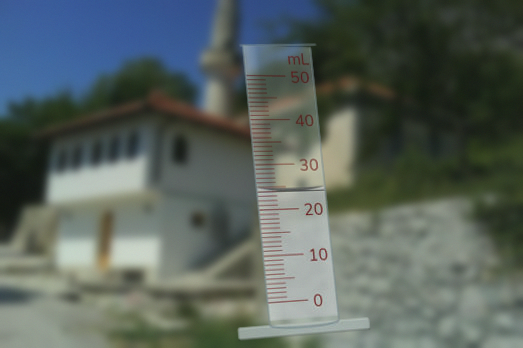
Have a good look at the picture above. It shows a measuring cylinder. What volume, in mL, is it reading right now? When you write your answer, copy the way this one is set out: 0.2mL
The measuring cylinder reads 24mL
